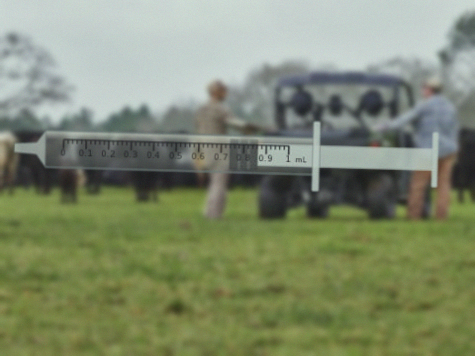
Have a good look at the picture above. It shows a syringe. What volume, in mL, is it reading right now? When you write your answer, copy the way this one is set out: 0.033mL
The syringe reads 0.74mL
